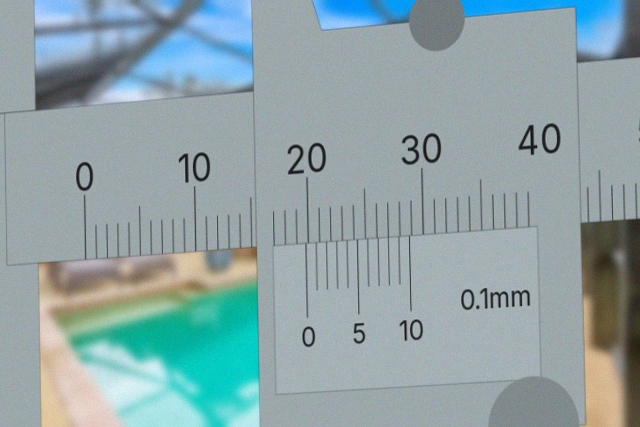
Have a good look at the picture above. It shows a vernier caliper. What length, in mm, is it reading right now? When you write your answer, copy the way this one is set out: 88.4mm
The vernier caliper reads 19.8mm
